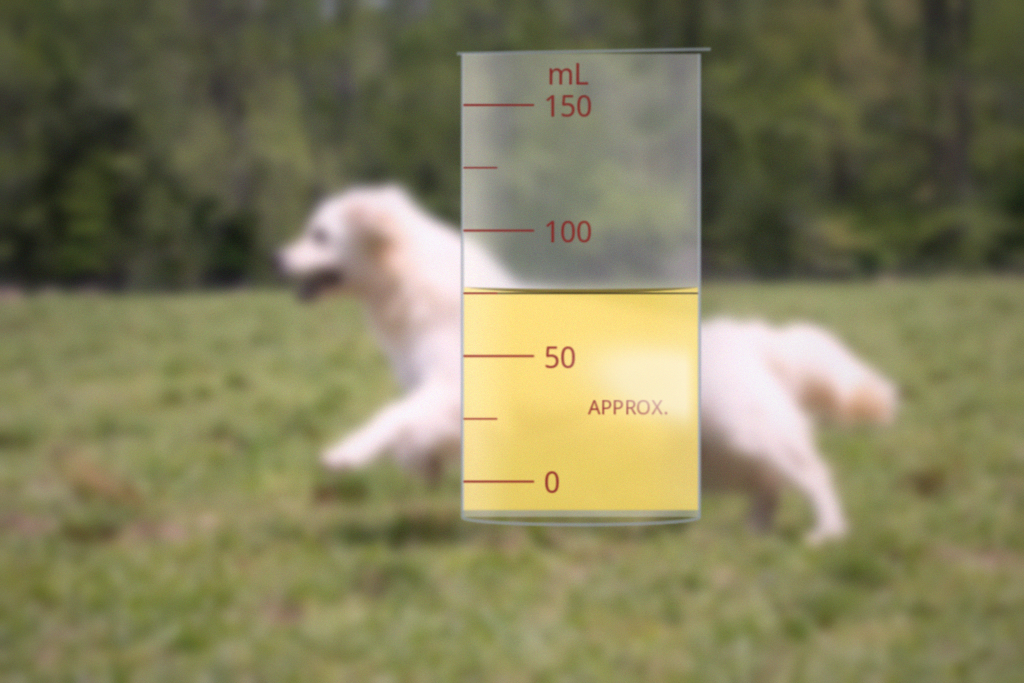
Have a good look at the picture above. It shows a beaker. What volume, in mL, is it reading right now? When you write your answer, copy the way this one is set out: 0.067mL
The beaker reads 75mL
